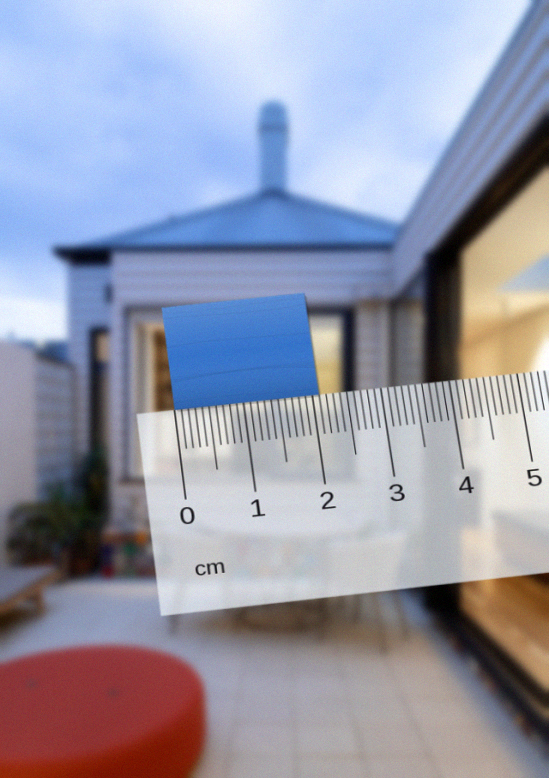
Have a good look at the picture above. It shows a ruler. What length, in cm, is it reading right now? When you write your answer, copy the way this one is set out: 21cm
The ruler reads 2.1cm
